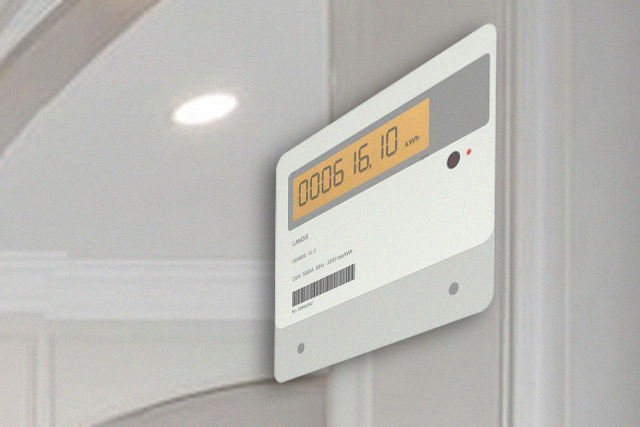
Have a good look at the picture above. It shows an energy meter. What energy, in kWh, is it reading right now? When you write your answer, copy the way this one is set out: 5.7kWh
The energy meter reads 616.10kWh
